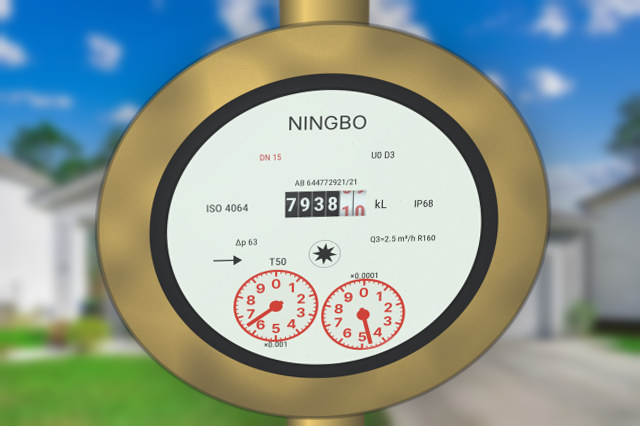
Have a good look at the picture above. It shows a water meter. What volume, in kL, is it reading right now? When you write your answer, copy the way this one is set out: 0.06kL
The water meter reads 7938.0964kL
